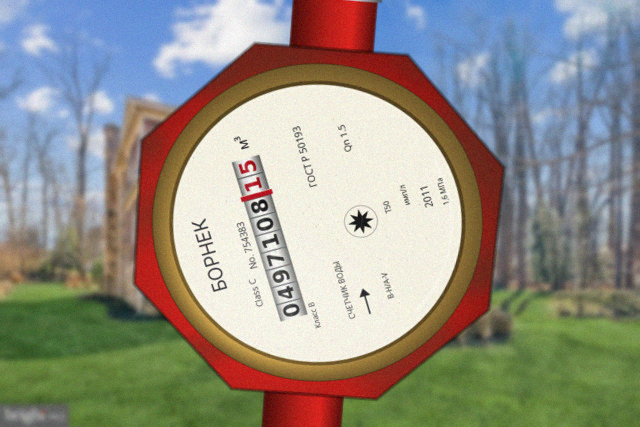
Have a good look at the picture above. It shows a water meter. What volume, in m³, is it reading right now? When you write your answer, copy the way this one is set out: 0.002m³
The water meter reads 497108.15m³
